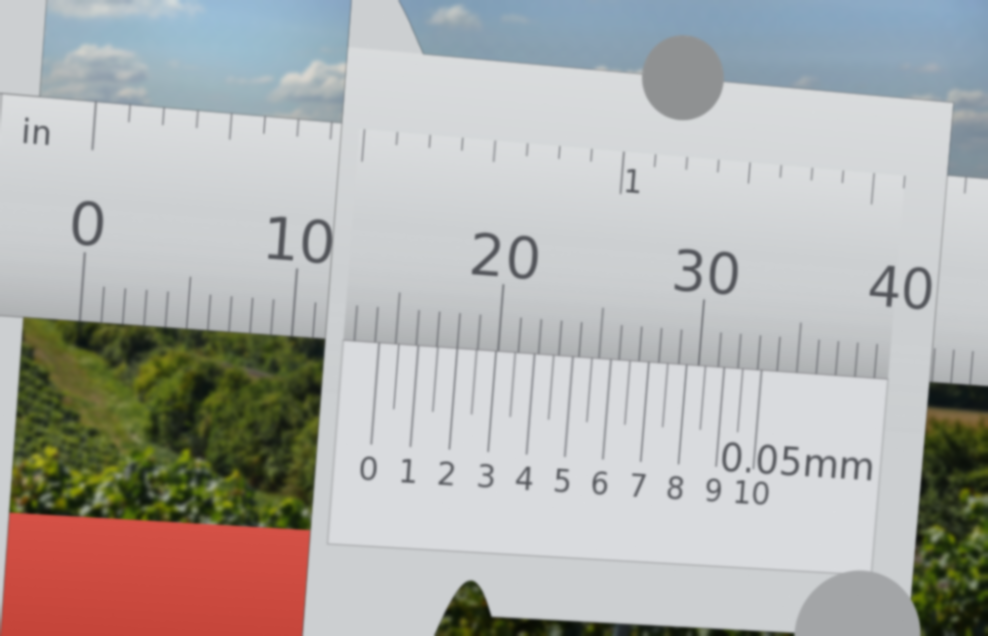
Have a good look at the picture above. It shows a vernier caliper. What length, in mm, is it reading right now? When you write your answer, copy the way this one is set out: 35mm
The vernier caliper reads 14.2mm
